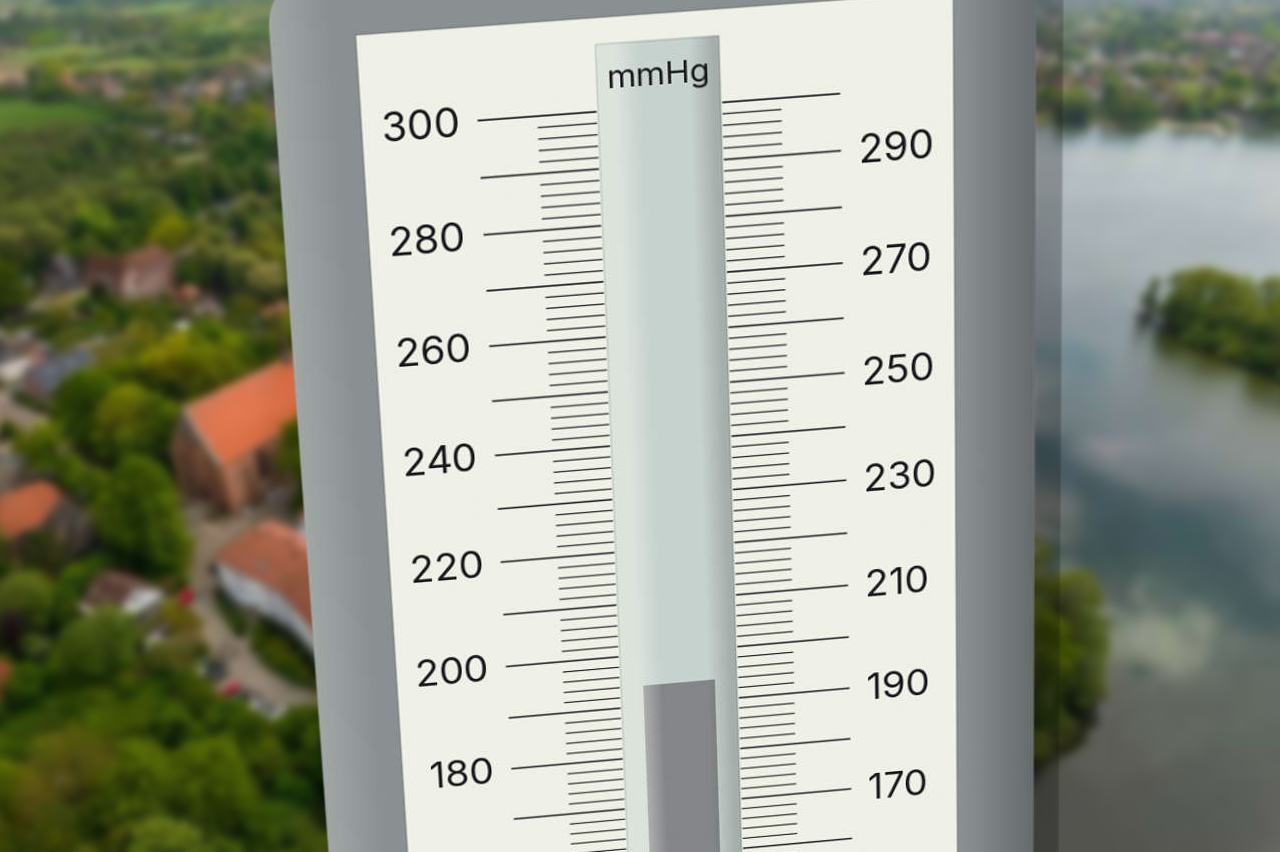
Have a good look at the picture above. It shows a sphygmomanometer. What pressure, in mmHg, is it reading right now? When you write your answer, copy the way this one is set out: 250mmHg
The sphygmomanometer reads 194mmHg
